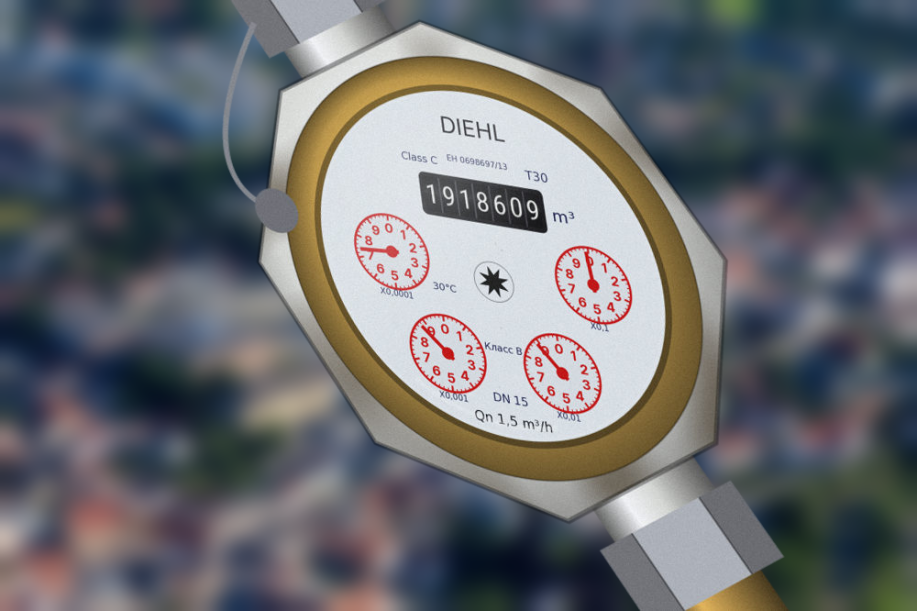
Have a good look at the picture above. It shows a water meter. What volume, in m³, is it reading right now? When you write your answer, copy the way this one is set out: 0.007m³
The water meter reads 1918608.9887m³
